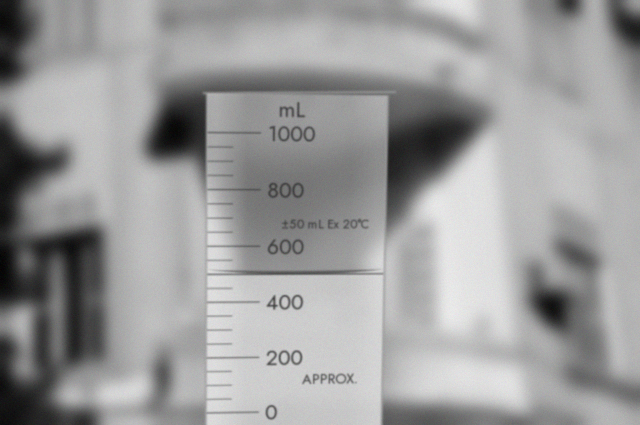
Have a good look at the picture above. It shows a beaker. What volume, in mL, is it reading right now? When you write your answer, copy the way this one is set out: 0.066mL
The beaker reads 500mL
